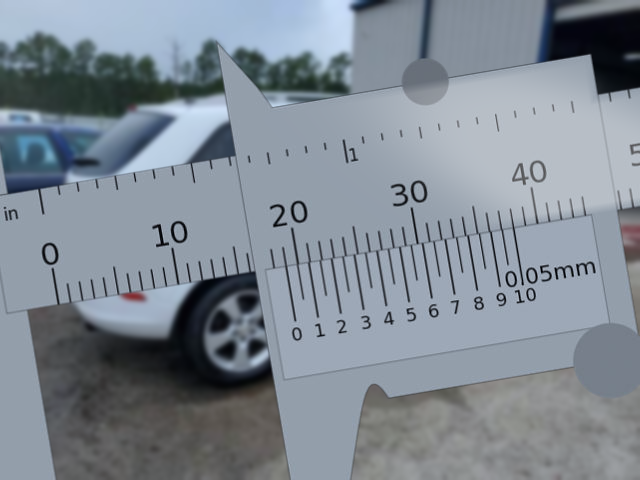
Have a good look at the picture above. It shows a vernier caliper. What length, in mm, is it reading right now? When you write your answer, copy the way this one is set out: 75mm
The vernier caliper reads 19.0mm
